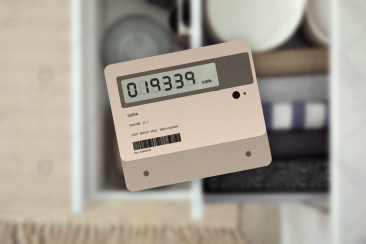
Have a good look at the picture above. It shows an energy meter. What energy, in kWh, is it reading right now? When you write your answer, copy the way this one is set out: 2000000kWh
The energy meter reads 19339kWh
